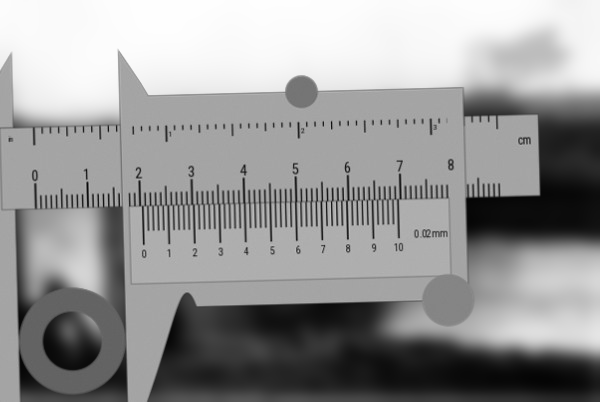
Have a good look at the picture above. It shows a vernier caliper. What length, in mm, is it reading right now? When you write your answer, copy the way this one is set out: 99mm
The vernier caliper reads 20.5mm
